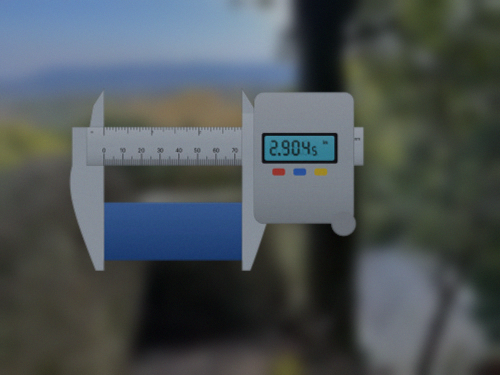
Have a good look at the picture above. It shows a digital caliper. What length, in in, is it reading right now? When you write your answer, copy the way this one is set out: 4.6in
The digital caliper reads 2.9045in
